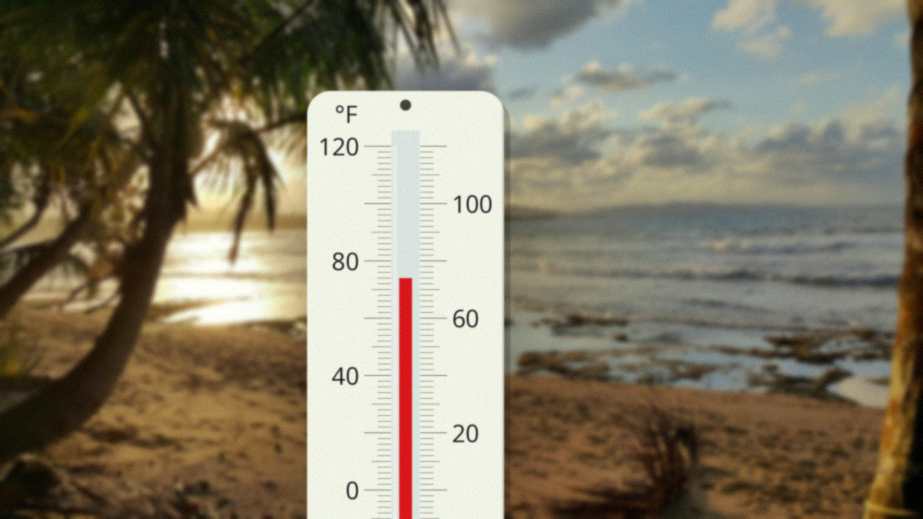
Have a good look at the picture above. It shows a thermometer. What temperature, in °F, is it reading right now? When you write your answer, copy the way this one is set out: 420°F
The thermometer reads 74°F
